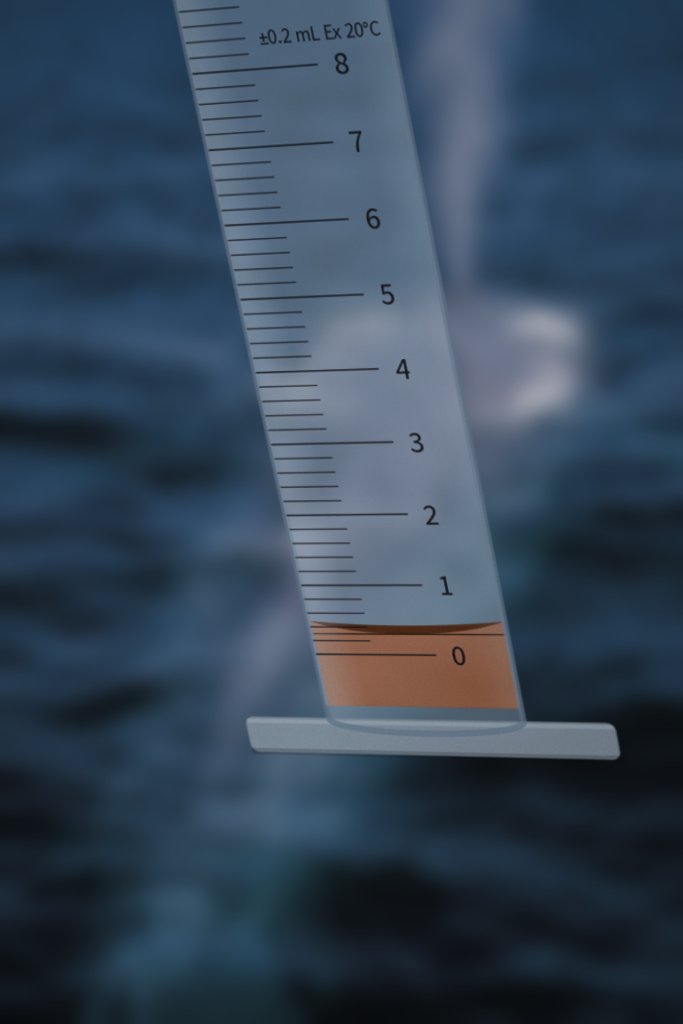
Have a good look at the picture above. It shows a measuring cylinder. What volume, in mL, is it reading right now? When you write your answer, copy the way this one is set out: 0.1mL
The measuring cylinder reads 0.3mL
